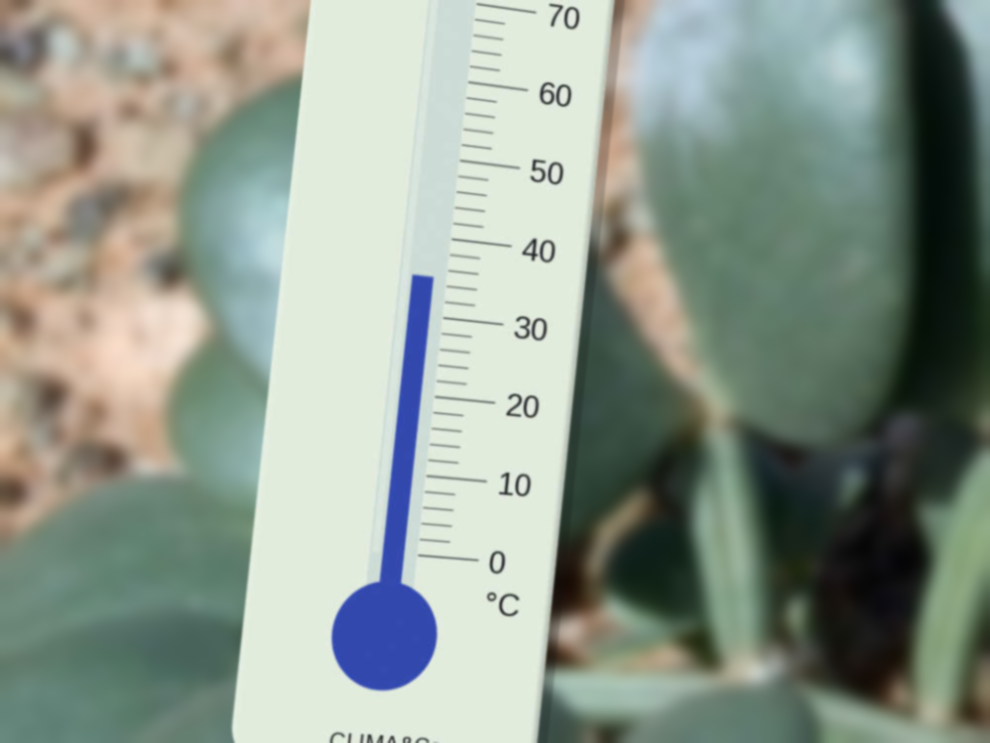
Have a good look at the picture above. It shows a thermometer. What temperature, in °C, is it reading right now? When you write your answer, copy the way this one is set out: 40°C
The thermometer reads 35°C
